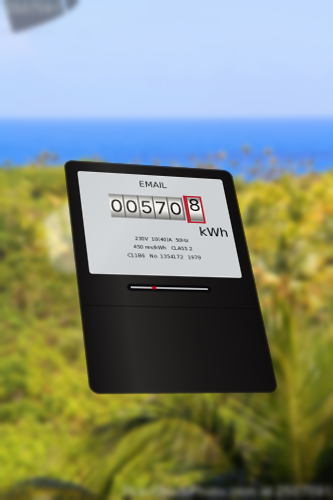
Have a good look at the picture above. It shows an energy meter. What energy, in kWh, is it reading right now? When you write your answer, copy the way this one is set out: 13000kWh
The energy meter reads 570.8kWh
